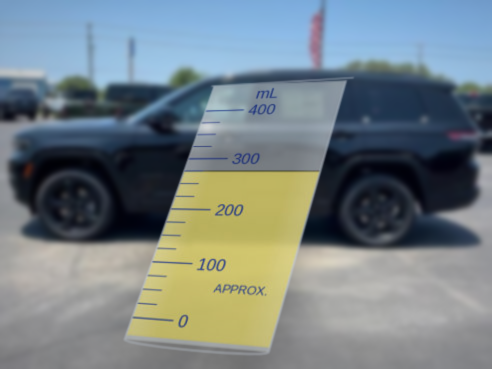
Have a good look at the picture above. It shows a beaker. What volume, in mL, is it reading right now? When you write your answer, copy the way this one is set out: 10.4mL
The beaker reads 275mL
